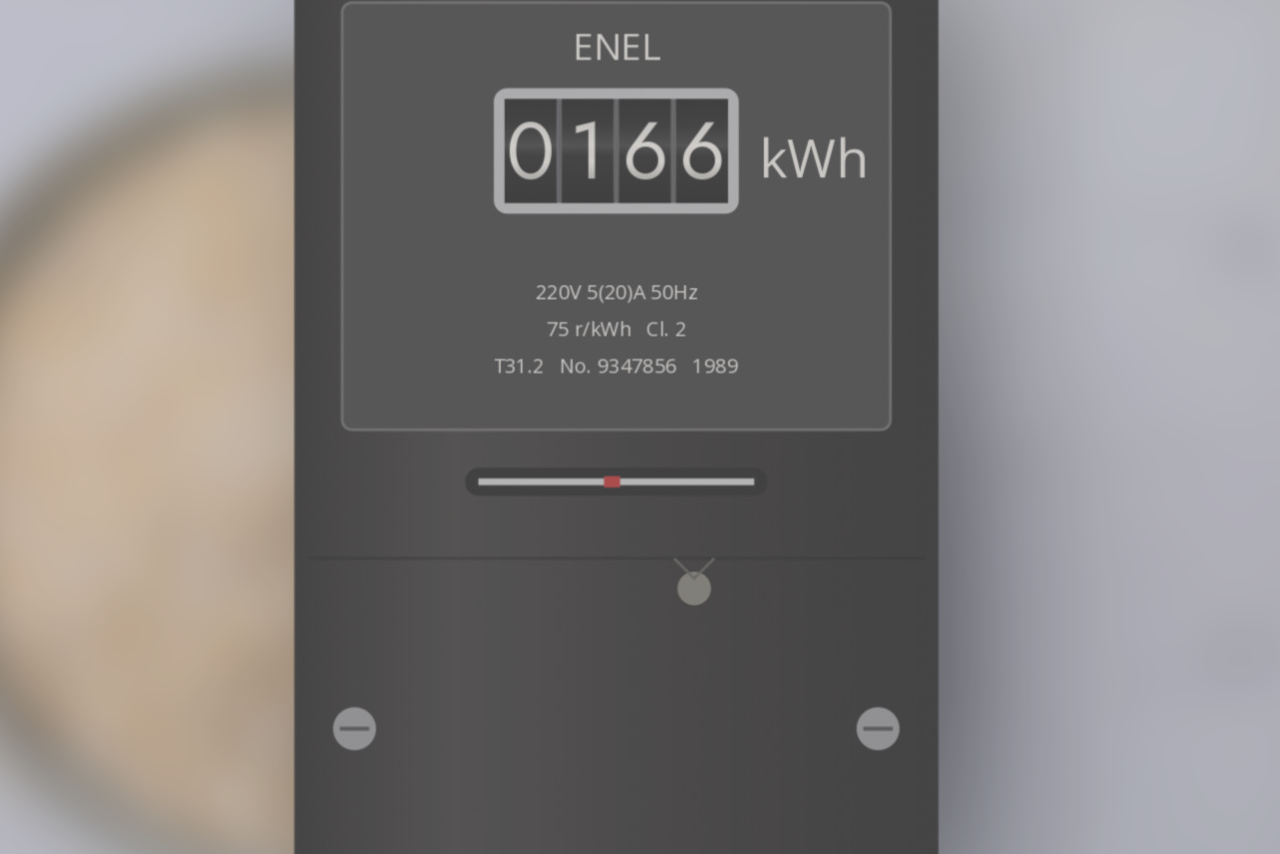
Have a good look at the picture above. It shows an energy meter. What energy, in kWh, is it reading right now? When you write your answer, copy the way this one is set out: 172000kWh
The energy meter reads 166kWh
